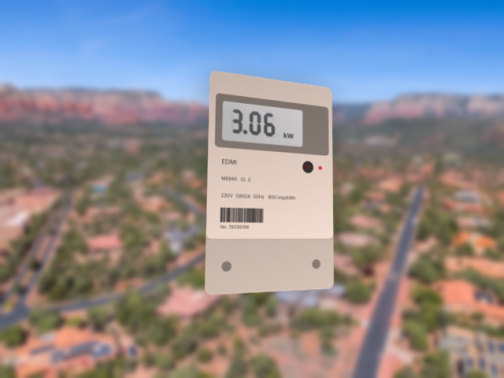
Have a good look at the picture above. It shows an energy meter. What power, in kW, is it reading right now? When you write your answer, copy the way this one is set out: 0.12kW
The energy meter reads 3.06kW
